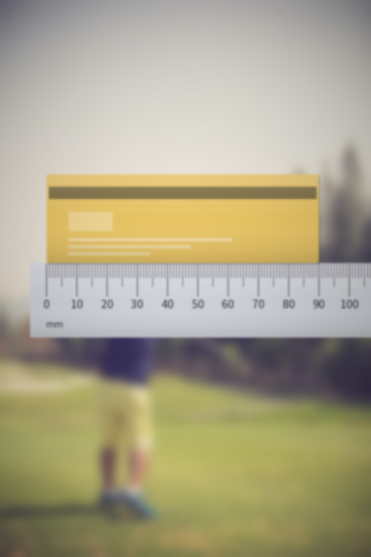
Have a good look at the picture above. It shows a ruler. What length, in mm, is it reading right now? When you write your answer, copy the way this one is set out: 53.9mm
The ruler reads 90mm
